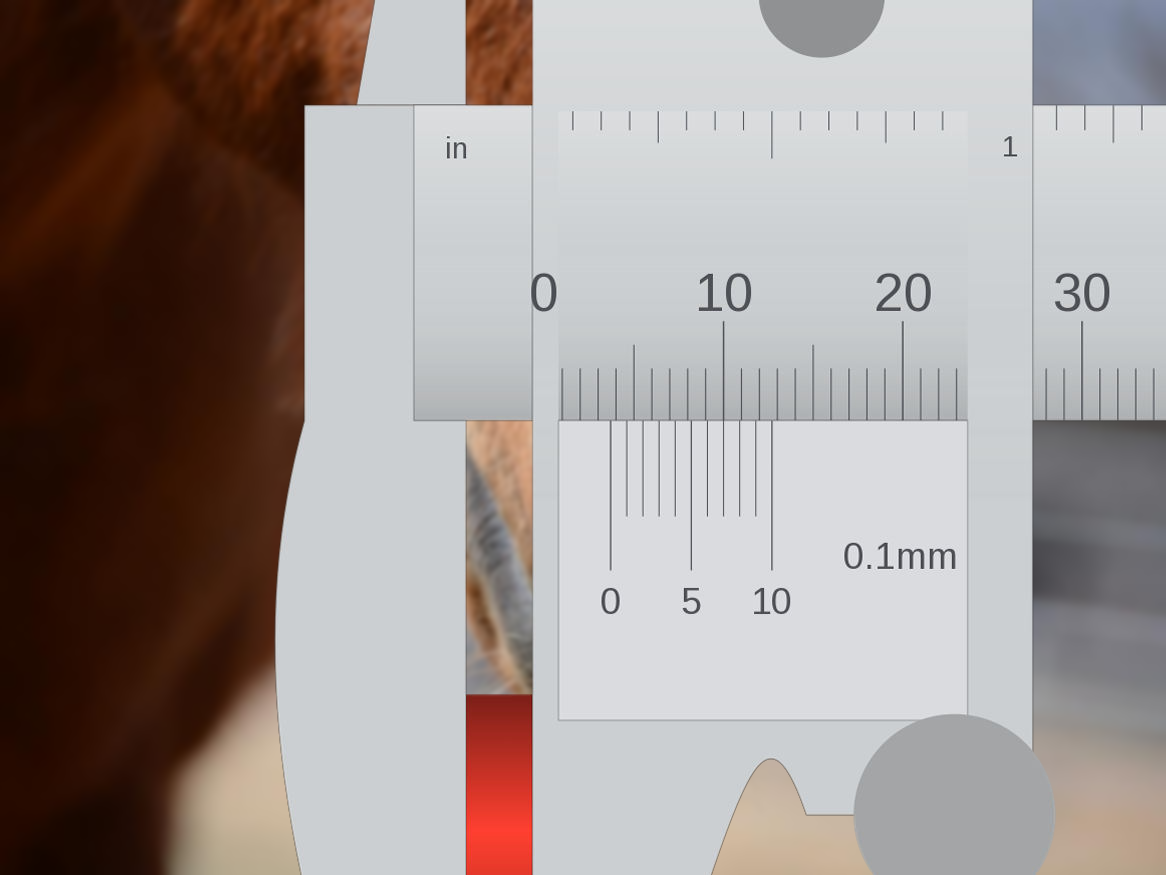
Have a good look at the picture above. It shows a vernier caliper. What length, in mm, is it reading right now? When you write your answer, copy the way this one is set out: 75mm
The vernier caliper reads 3.7mm
